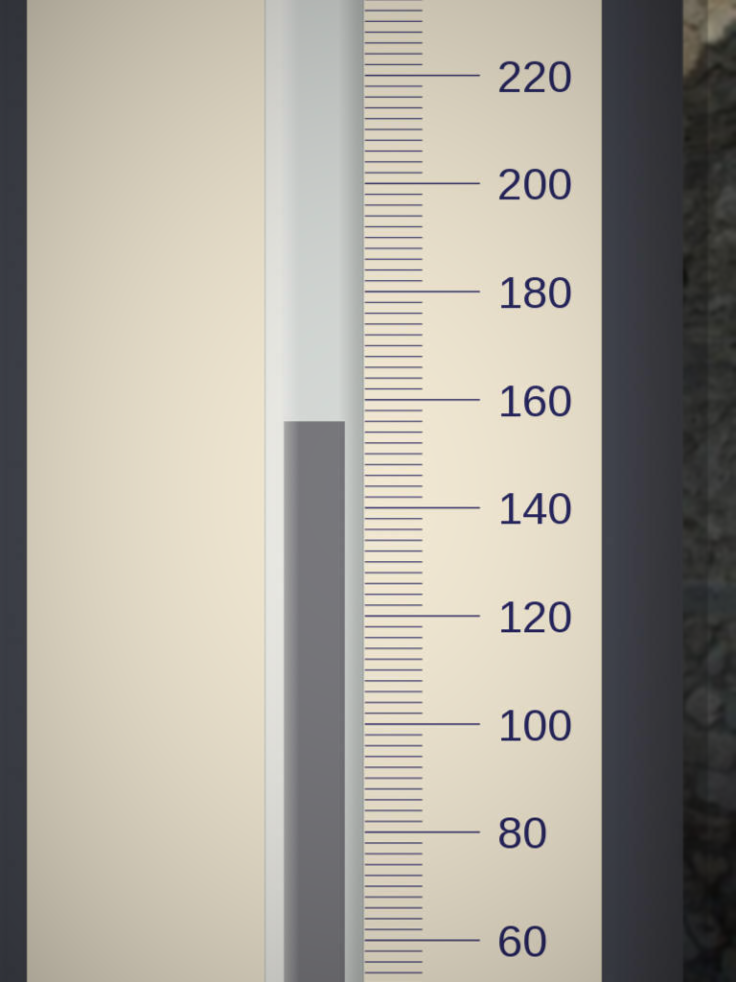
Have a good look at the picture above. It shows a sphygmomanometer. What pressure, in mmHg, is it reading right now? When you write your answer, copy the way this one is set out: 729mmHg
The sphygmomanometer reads 156mmHg
